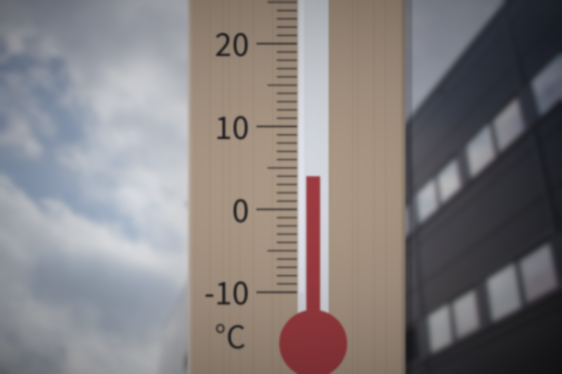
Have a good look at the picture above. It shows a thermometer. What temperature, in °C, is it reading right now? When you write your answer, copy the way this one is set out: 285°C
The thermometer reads 4°C
